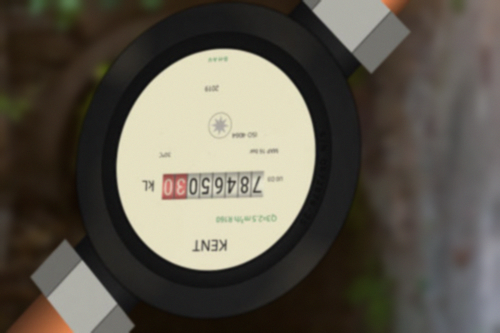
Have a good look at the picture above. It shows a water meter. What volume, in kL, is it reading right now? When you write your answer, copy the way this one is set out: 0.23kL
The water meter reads 784650.30kL
